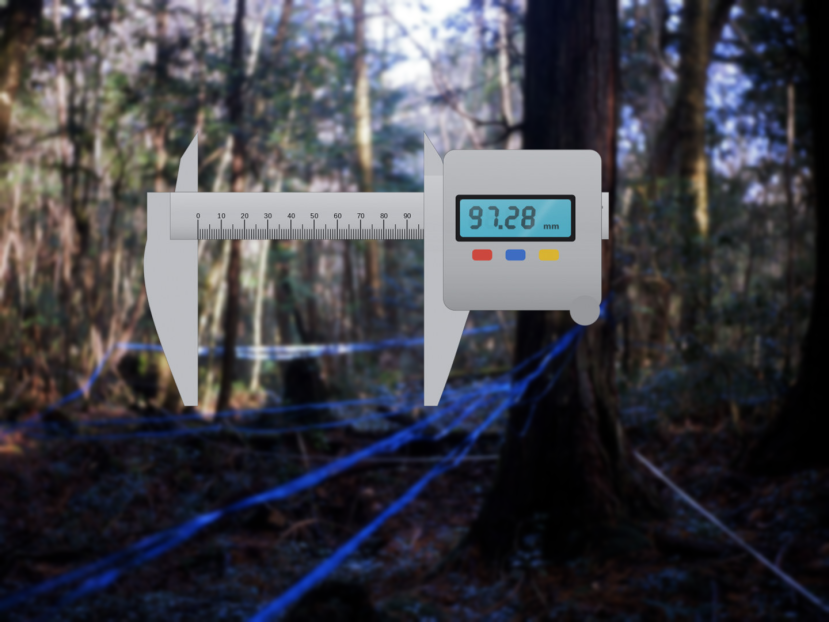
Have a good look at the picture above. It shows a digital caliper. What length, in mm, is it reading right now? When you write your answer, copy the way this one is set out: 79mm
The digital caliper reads 97.28mm
